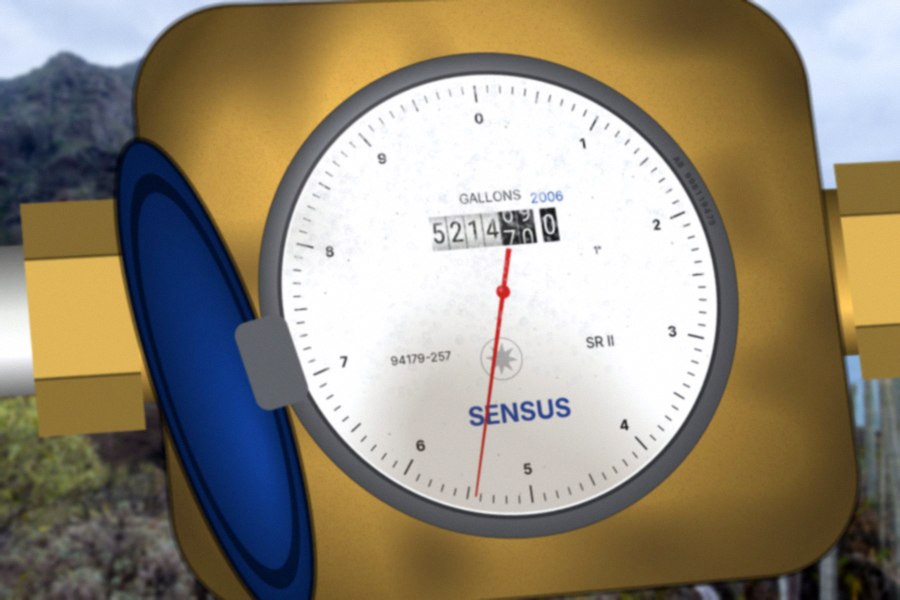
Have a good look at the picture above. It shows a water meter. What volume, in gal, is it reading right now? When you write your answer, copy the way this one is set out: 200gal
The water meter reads 5214695.4gal
